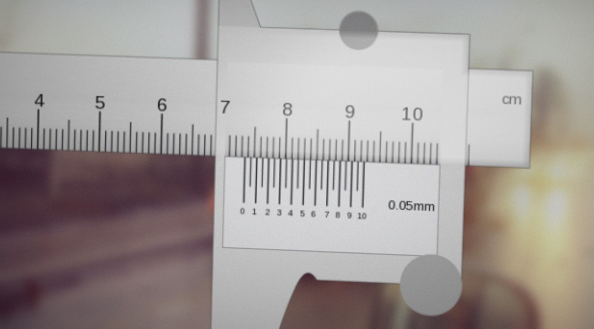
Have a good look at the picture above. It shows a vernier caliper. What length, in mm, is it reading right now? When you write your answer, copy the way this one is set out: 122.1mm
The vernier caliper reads 73.5mm
